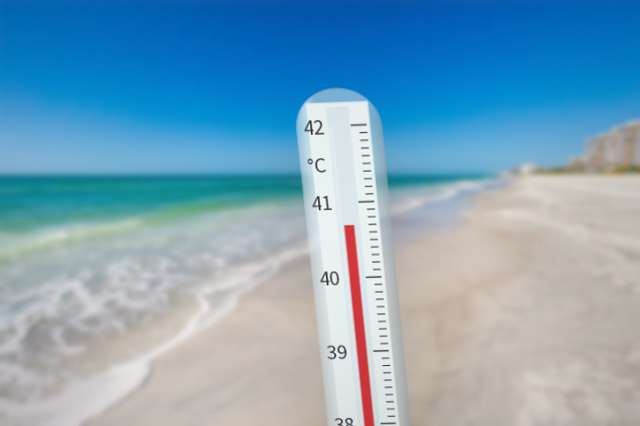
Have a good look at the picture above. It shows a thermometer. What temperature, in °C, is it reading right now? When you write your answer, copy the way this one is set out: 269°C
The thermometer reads 40.7°C
